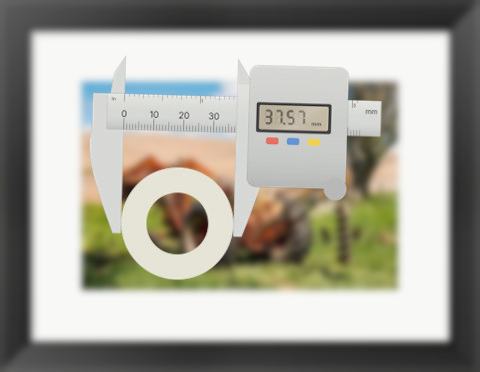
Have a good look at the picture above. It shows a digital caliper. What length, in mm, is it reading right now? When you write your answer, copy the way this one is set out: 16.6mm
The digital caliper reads 37.57mm
